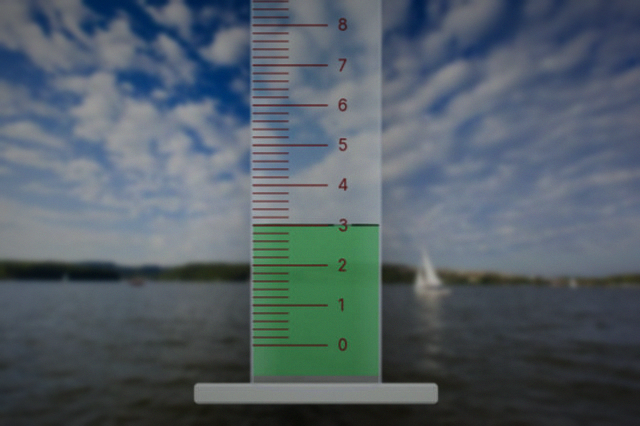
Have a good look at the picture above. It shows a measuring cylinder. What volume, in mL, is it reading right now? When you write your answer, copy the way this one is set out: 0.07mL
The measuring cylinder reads 3mL
